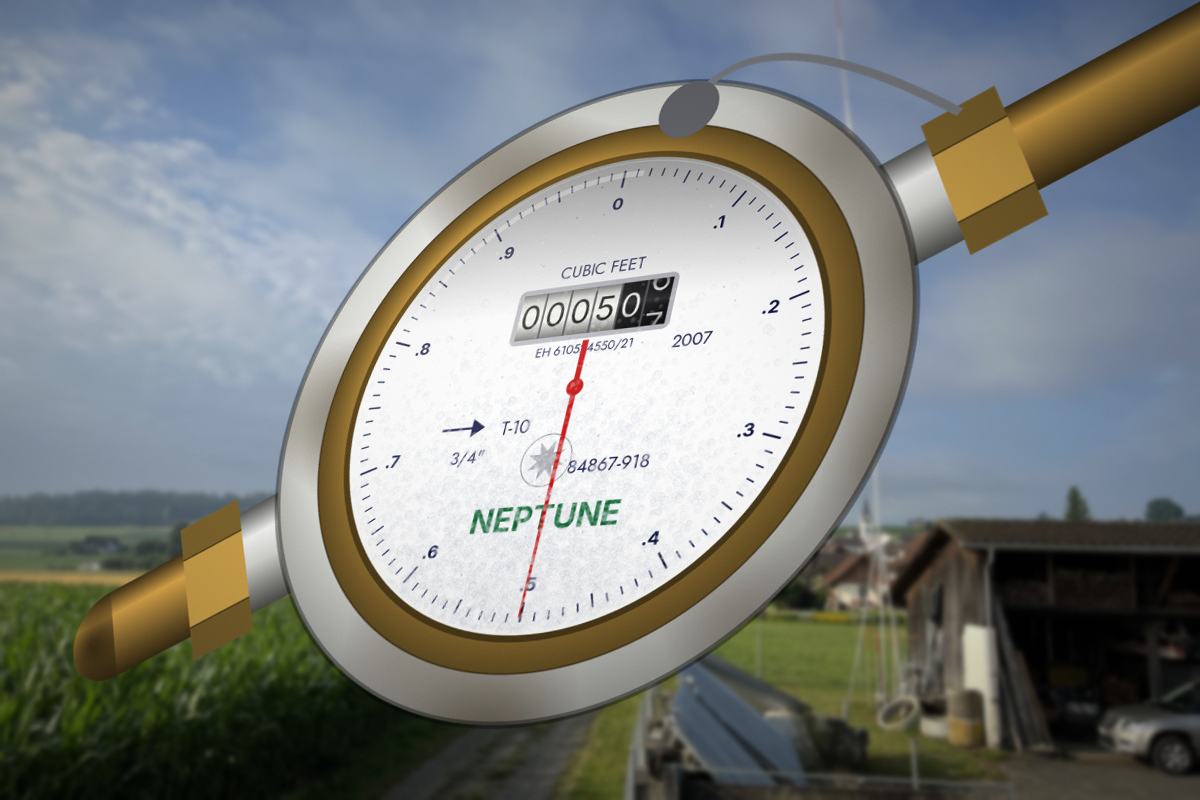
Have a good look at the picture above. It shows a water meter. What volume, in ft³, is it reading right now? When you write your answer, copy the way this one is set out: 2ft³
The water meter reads 506.50ft³
